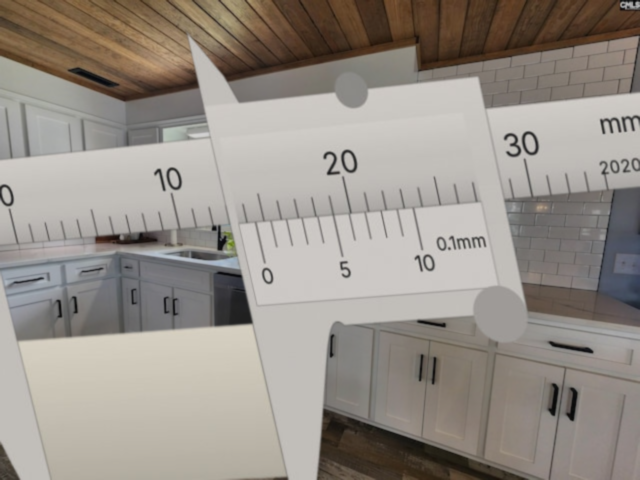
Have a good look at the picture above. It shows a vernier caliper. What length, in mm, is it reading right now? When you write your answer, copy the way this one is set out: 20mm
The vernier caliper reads 14.5mm
